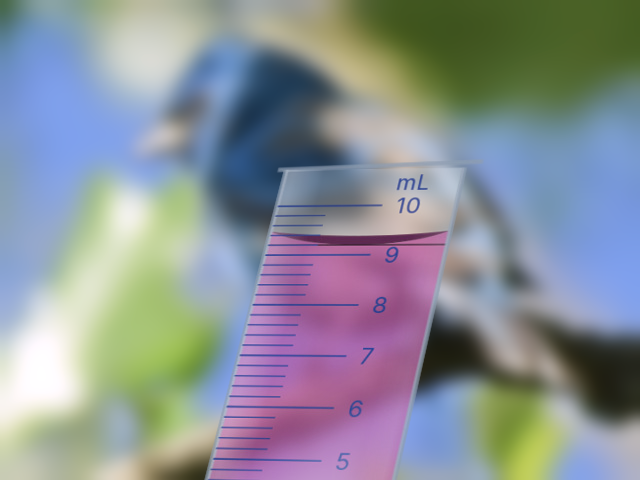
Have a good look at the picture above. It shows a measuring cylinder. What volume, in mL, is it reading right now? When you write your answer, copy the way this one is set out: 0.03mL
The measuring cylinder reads 9.2mL
